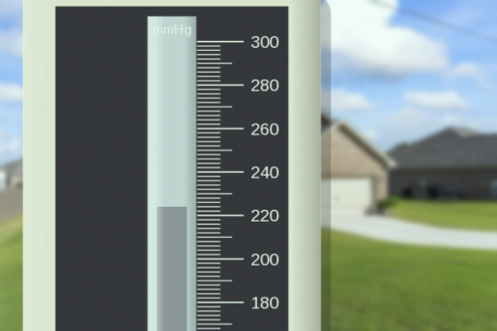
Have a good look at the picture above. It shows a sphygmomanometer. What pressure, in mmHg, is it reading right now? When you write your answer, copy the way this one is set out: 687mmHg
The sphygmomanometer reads 224mmHg
